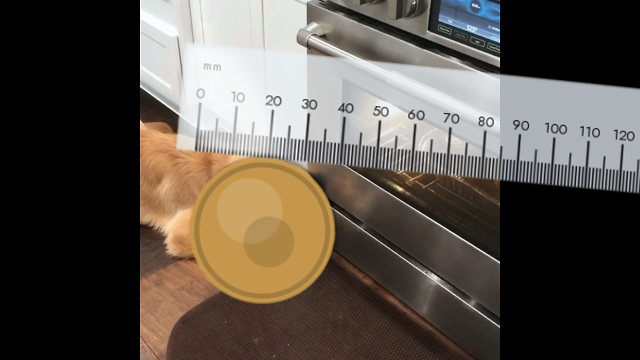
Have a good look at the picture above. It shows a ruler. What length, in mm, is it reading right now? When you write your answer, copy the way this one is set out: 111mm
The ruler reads 40mm
